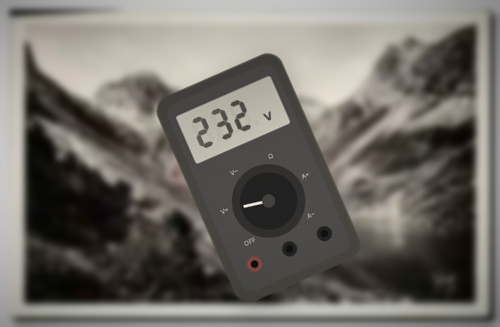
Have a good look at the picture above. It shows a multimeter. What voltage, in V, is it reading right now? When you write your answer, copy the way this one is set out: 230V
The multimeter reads 232V
